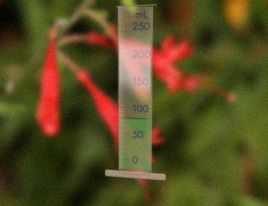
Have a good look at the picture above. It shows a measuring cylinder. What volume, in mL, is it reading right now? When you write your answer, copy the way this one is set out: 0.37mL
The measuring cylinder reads 80mL
